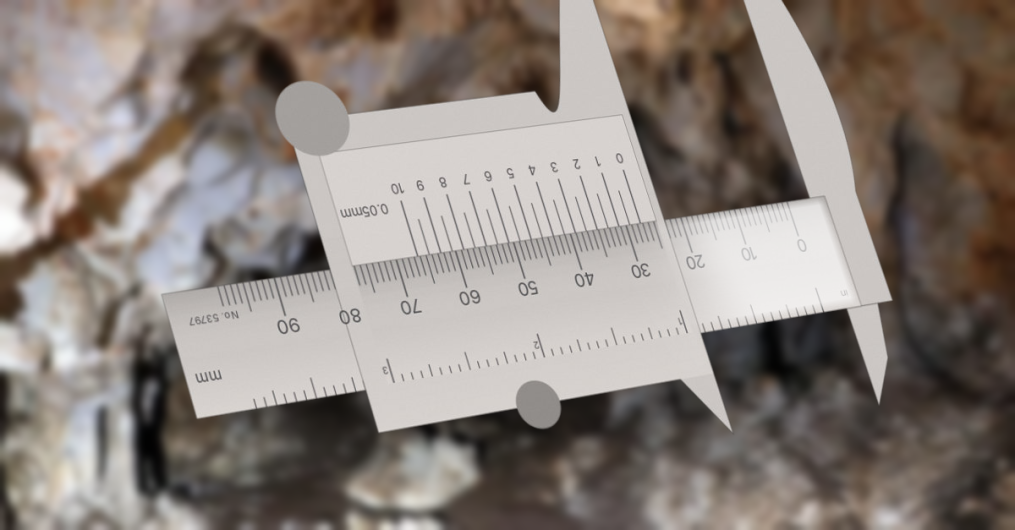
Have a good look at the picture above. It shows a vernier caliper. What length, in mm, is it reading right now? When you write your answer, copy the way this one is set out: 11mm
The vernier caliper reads 27.4mm
